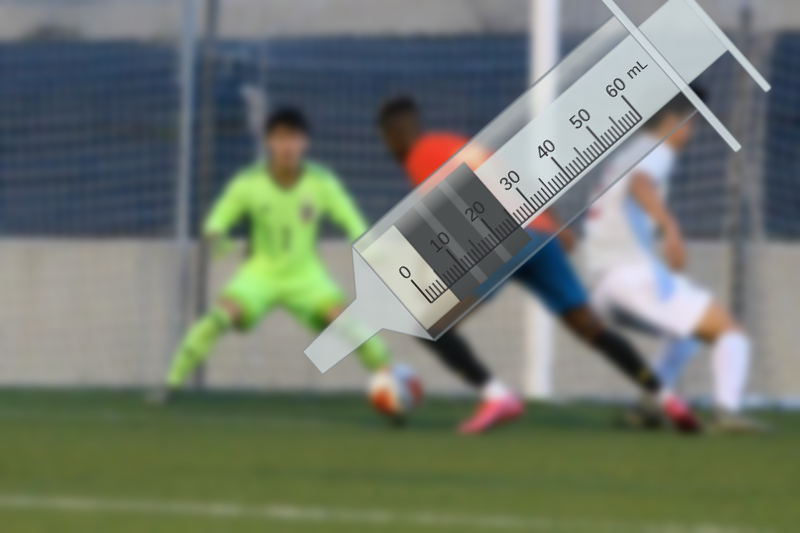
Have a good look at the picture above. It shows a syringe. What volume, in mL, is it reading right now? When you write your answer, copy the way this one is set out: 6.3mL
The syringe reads 5mL
